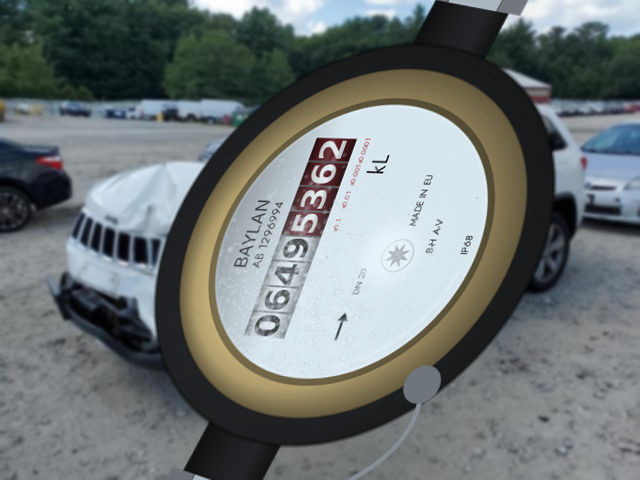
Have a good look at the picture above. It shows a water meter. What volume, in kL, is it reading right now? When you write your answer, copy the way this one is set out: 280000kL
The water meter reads 649.5362kL
